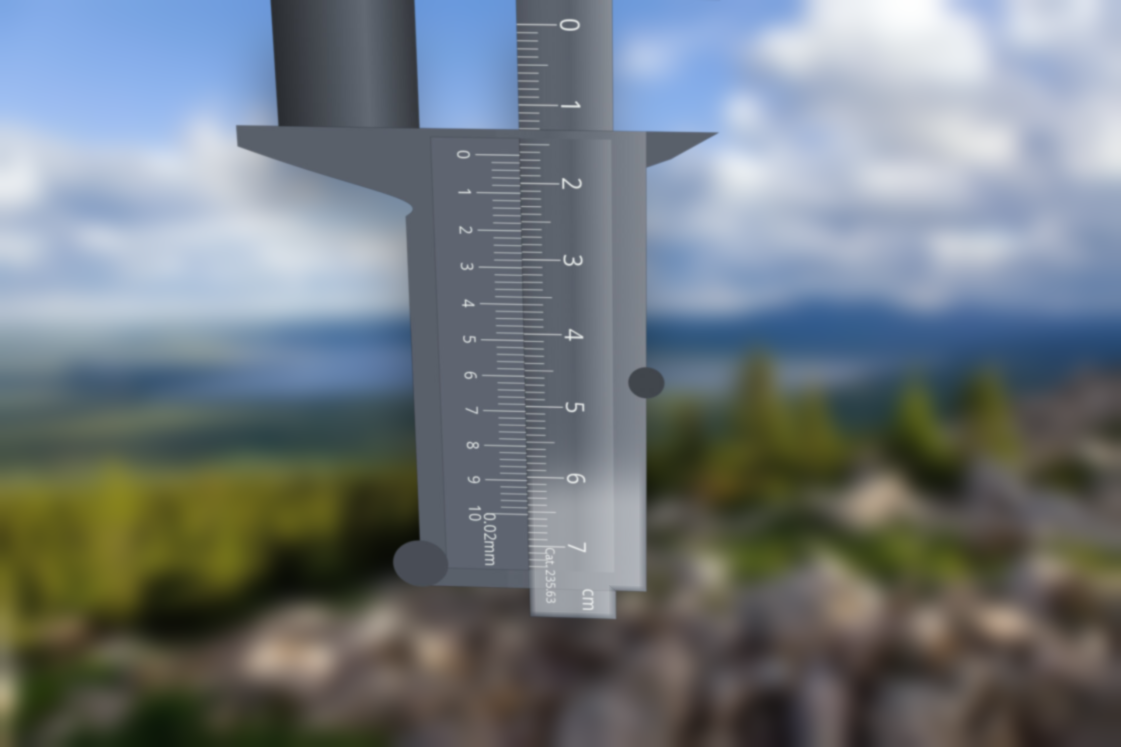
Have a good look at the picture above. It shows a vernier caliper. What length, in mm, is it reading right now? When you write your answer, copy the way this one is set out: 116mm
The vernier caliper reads 16.4mm
